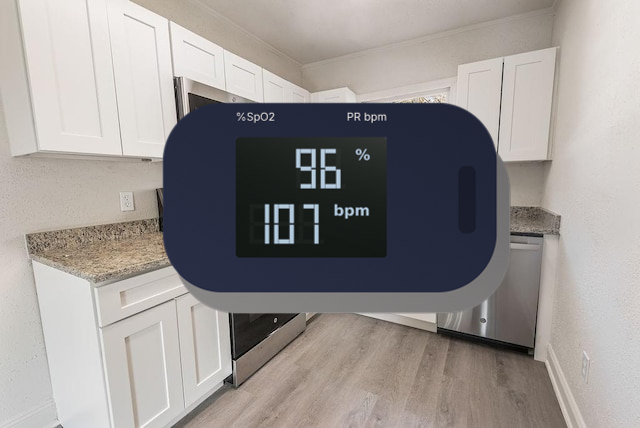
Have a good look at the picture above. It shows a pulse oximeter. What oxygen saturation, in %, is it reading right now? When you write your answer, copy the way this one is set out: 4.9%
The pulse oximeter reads 96%
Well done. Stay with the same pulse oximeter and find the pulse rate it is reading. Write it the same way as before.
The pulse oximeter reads 107bpm
